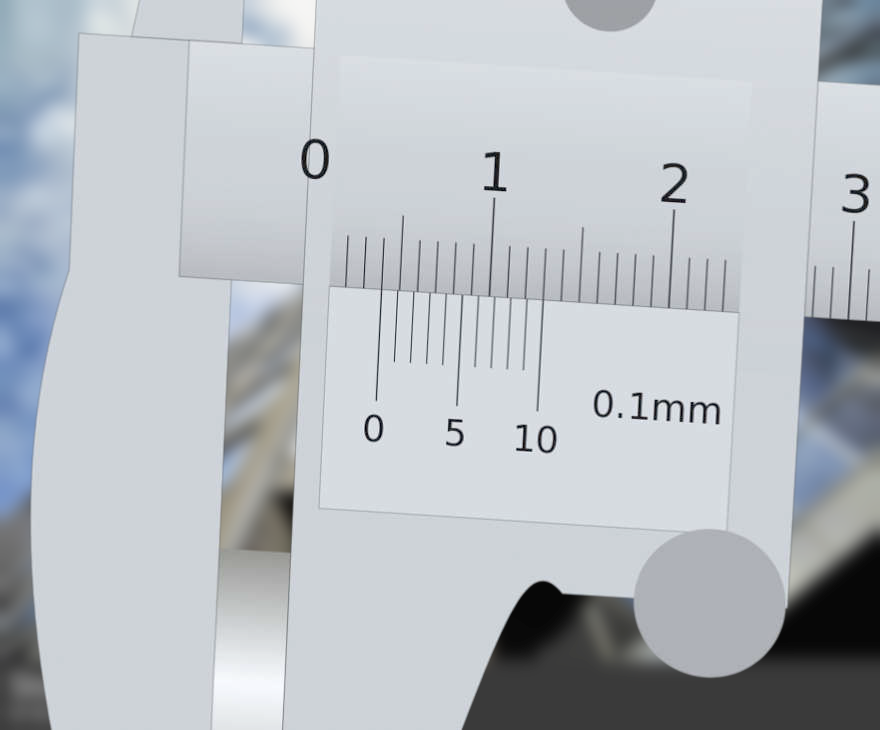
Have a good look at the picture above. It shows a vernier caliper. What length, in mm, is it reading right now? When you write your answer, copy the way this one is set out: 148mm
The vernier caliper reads 4.0mm
